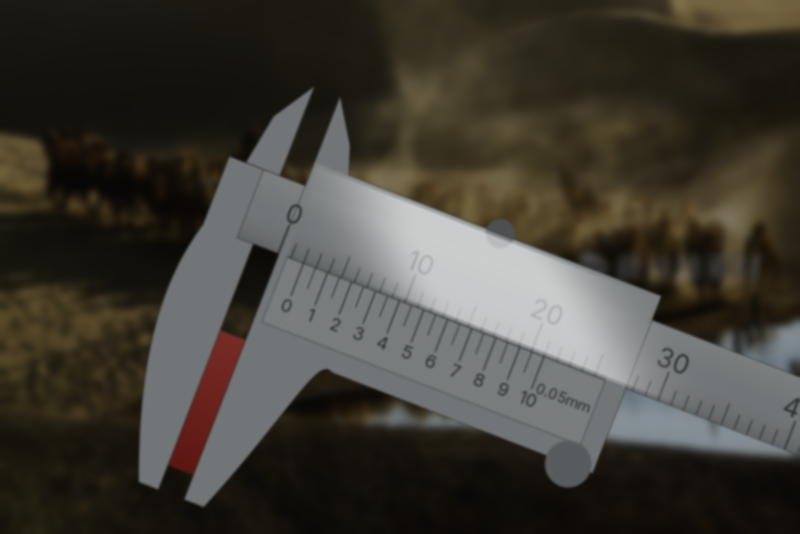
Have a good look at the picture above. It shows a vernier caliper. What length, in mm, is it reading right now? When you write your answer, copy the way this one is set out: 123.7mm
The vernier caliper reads 2.0mm
